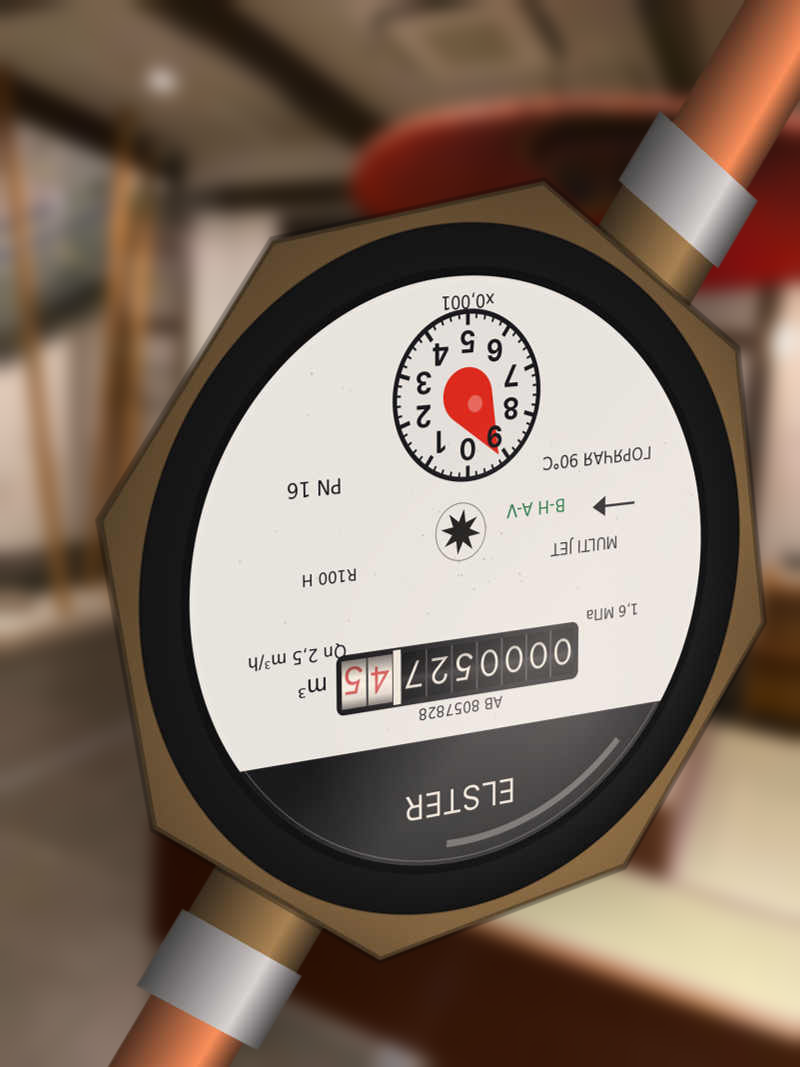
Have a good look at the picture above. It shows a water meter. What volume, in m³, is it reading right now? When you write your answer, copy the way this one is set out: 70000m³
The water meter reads 527.449m³
